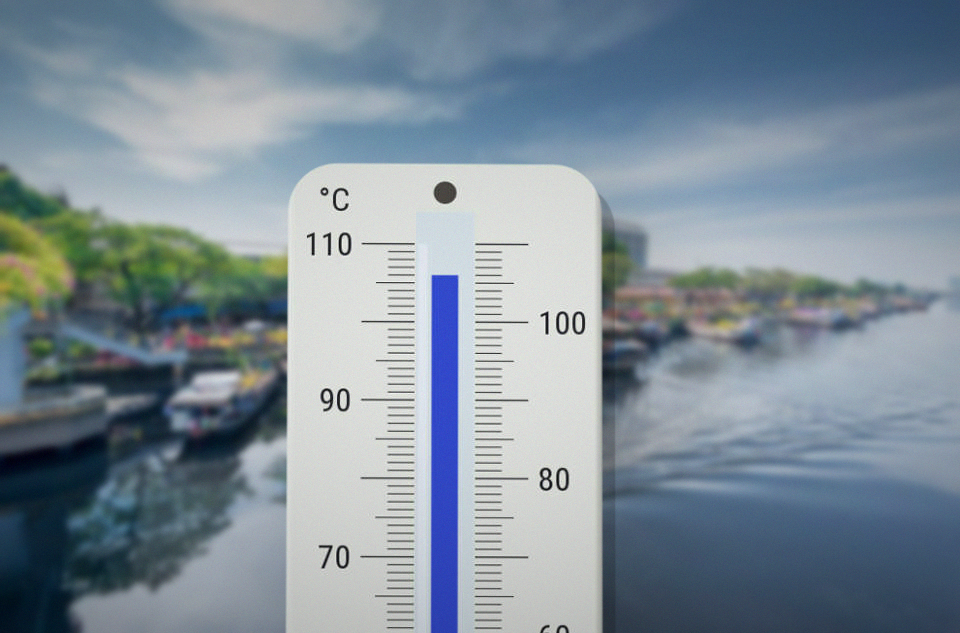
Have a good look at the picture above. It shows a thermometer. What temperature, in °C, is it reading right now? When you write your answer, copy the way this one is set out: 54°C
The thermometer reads 106°C
